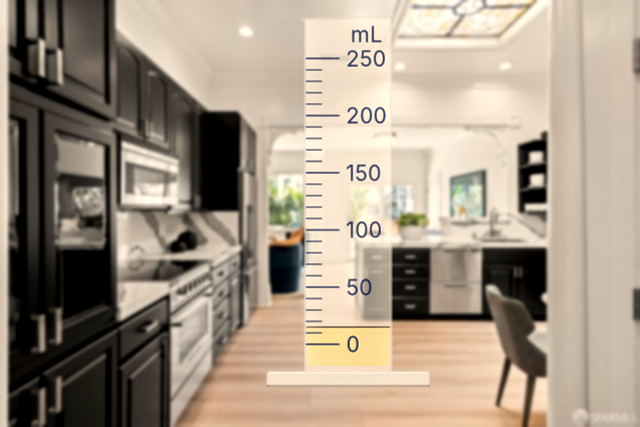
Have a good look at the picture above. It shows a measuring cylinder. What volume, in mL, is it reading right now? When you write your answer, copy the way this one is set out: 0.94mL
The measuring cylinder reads 15mL
